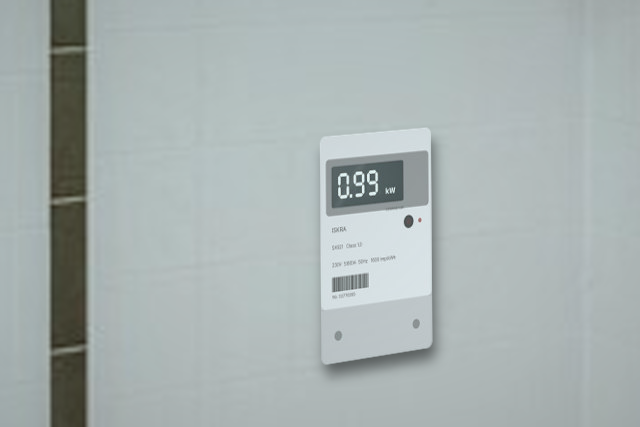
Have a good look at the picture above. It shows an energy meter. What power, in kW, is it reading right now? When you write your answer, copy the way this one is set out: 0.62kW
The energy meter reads 0.99kW
